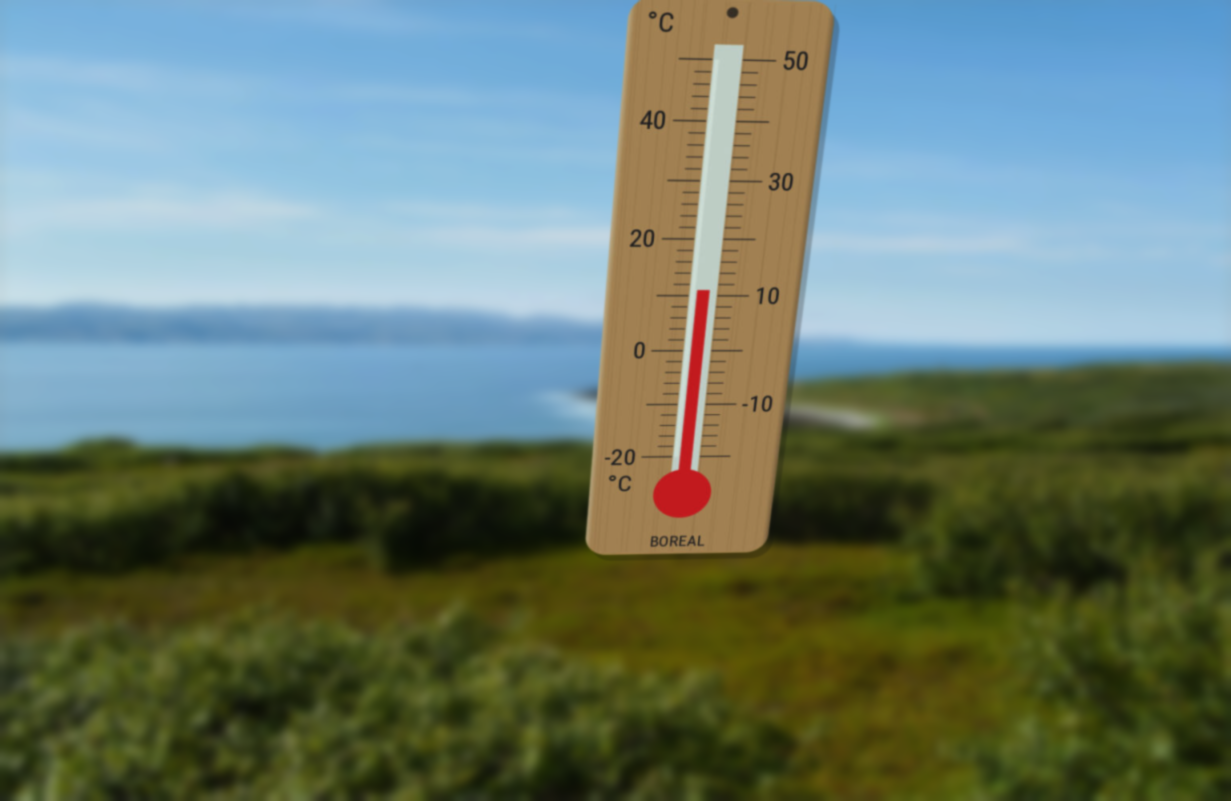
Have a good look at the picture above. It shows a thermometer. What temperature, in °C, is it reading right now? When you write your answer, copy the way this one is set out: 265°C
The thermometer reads 11°C
